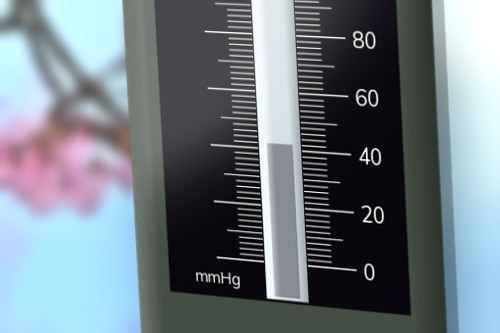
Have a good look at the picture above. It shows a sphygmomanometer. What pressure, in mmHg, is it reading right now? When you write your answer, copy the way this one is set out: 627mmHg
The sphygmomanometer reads 42mmHg
